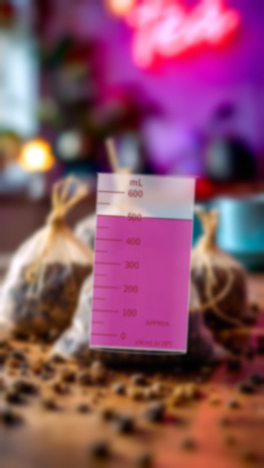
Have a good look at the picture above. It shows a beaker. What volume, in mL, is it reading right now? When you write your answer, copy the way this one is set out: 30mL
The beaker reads 500mL
